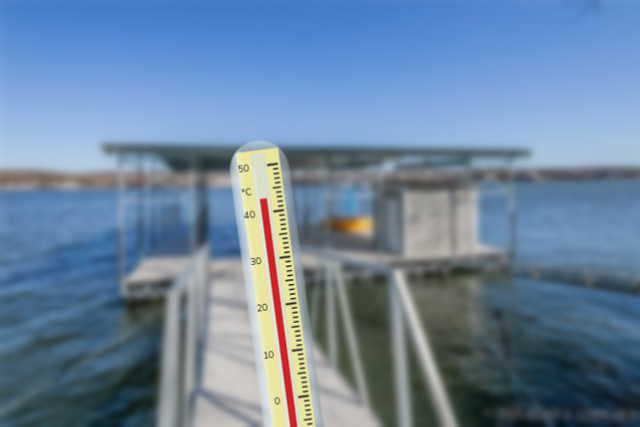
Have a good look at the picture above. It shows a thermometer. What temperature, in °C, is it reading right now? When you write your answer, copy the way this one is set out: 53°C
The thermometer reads 43°C
